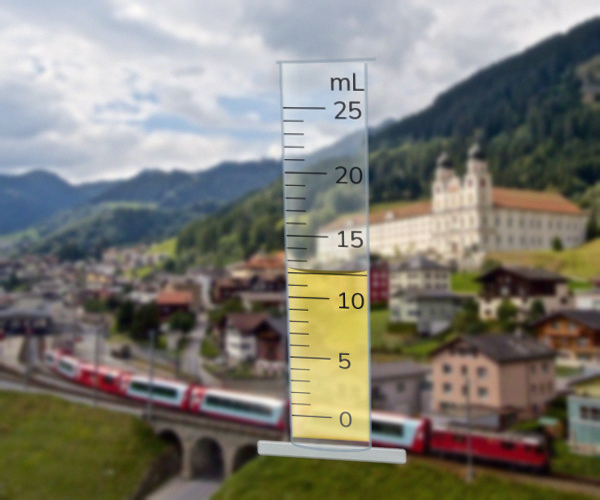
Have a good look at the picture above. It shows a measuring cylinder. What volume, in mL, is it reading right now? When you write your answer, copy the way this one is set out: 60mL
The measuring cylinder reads 12mL
